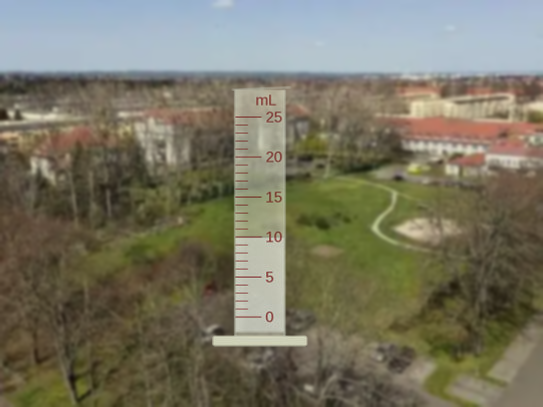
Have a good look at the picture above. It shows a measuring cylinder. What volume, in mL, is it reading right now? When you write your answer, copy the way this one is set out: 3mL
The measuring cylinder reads 10mL
